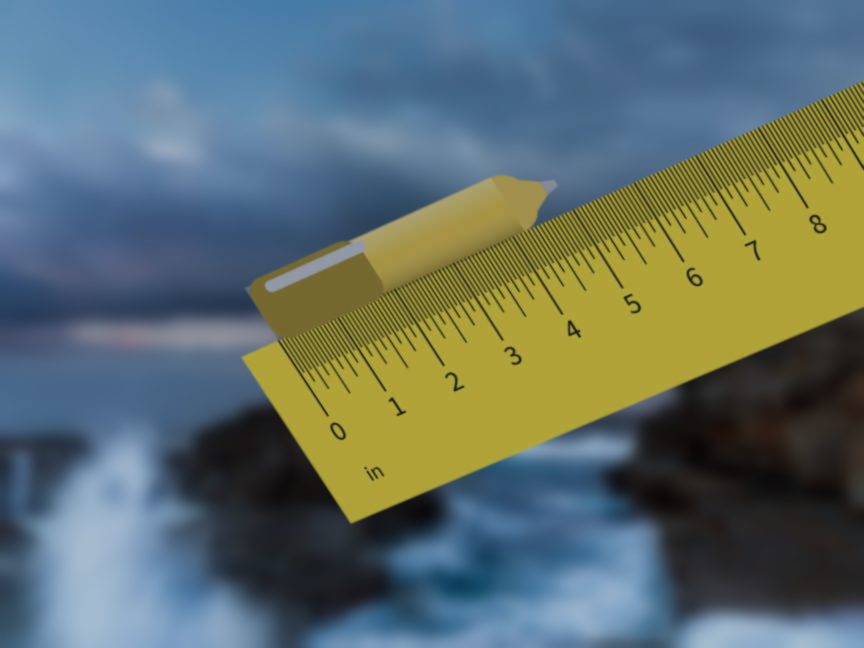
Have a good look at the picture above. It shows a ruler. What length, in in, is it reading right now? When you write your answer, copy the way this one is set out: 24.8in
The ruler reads 5in
